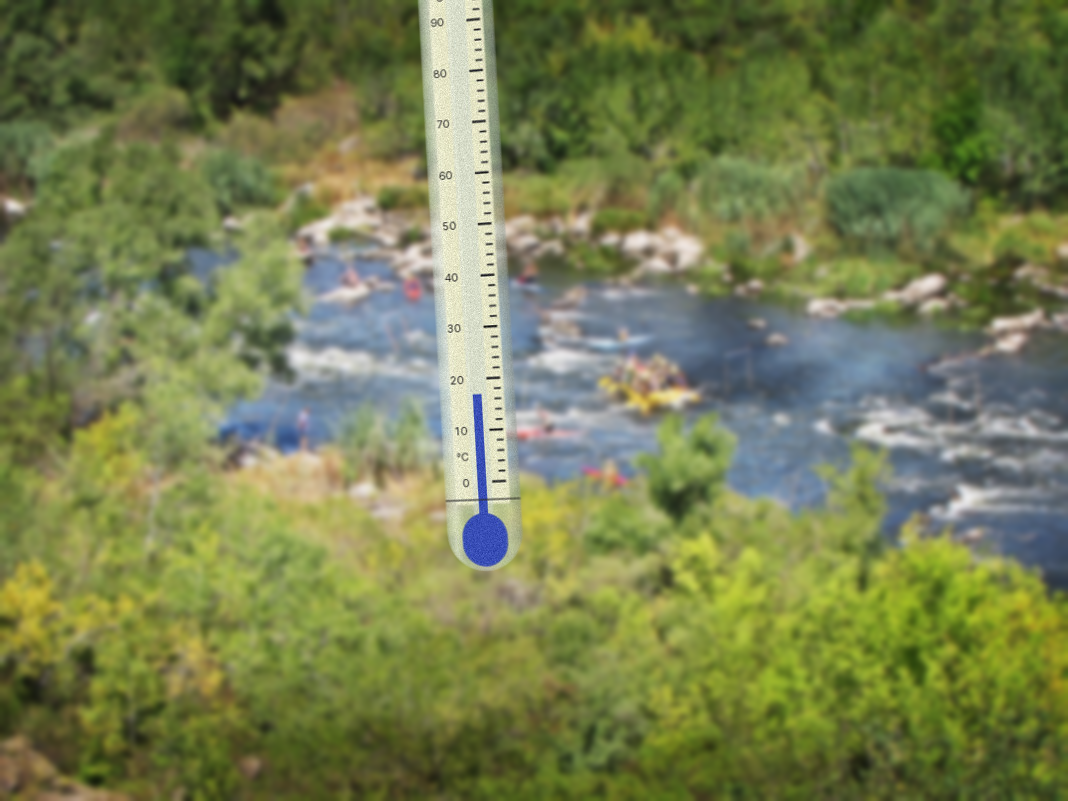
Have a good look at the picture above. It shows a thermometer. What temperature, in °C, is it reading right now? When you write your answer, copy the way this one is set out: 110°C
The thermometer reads 17°C
